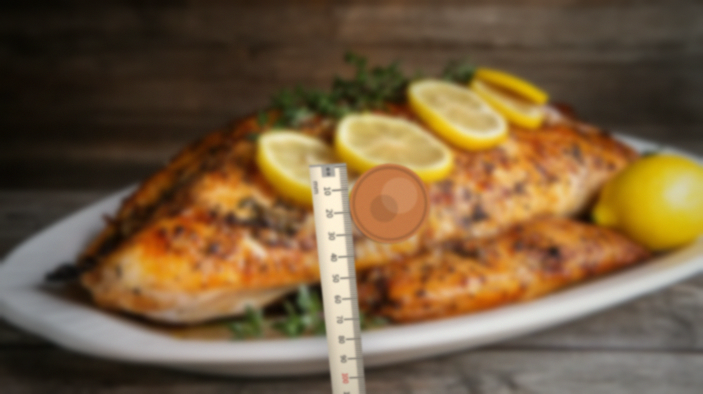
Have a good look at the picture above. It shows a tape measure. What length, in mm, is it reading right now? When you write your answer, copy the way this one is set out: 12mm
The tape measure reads 35mm
